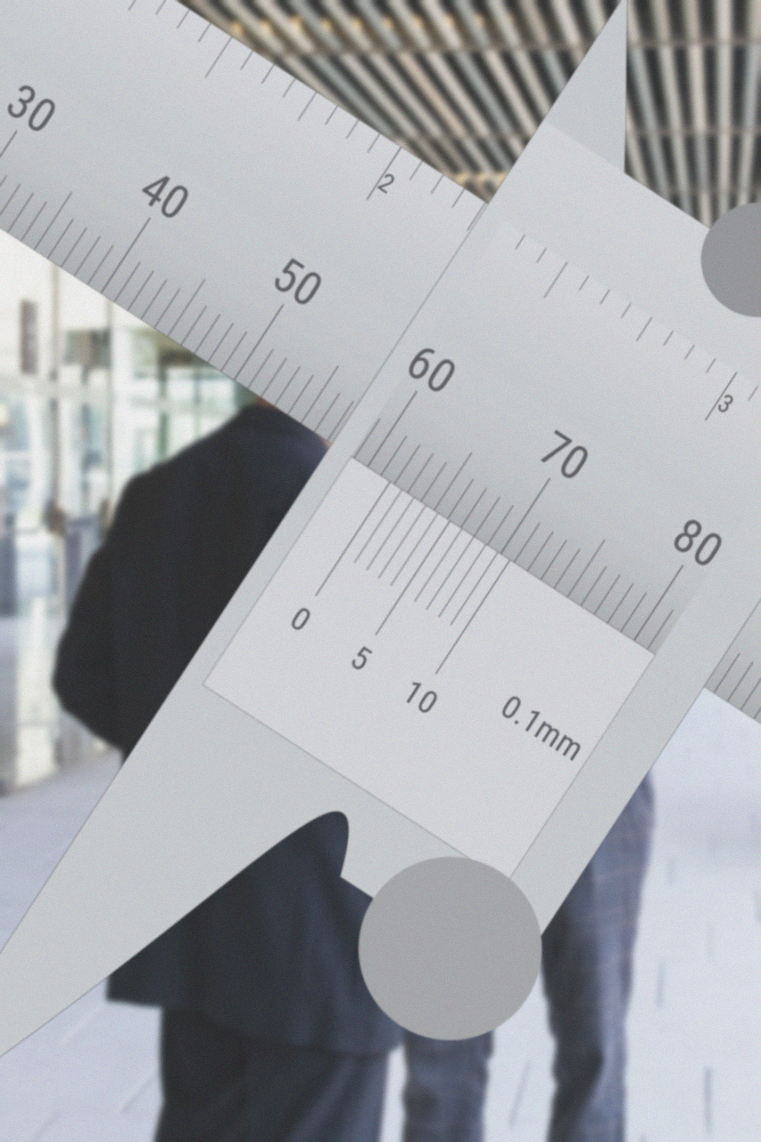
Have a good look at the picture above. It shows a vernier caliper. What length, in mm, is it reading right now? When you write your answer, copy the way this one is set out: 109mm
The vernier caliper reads 61.7mm
